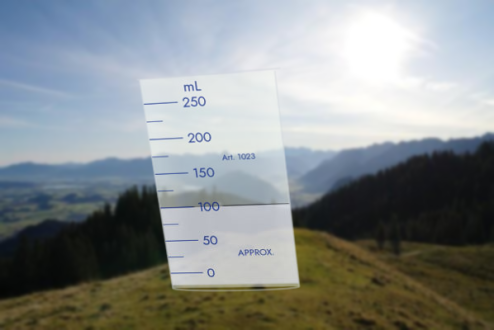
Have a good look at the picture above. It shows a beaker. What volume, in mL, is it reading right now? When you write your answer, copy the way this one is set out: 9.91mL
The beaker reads 100mL
